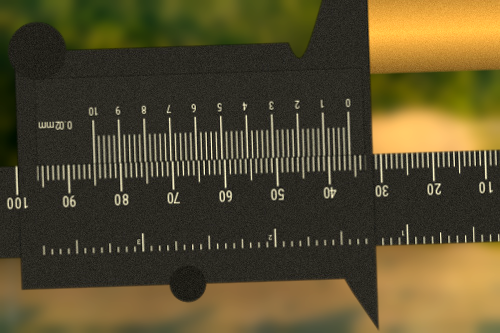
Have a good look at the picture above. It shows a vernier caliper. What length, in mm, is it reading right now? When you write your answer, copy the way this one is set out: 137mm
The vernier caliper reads 36.0mm
